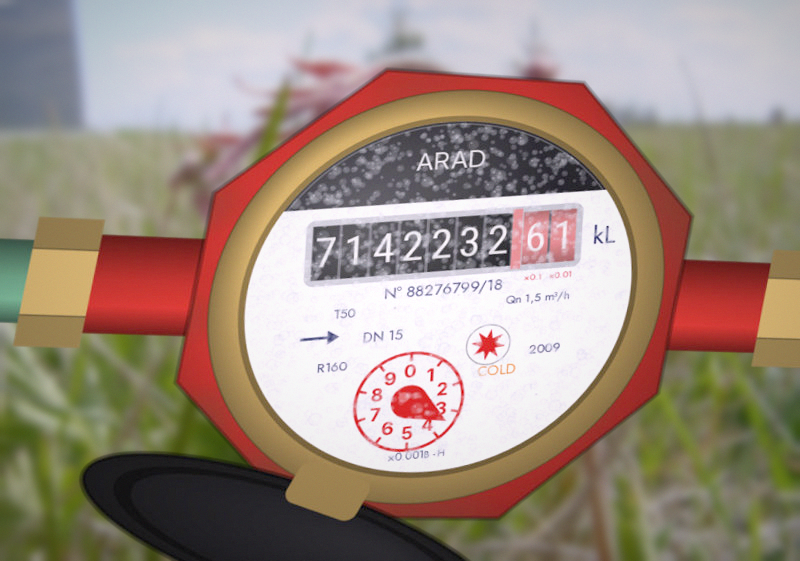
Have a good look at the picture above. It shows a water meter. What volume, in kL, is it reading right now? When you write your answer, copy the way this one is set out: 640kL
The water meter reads 7142232.613kL
